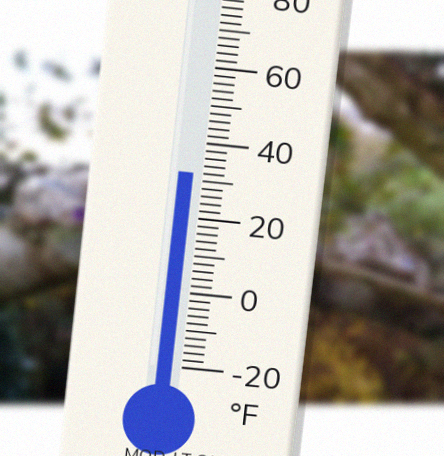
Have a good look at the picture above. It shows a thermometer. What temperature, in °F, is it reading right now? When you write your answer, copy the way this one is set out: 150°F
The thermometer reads 32°F
